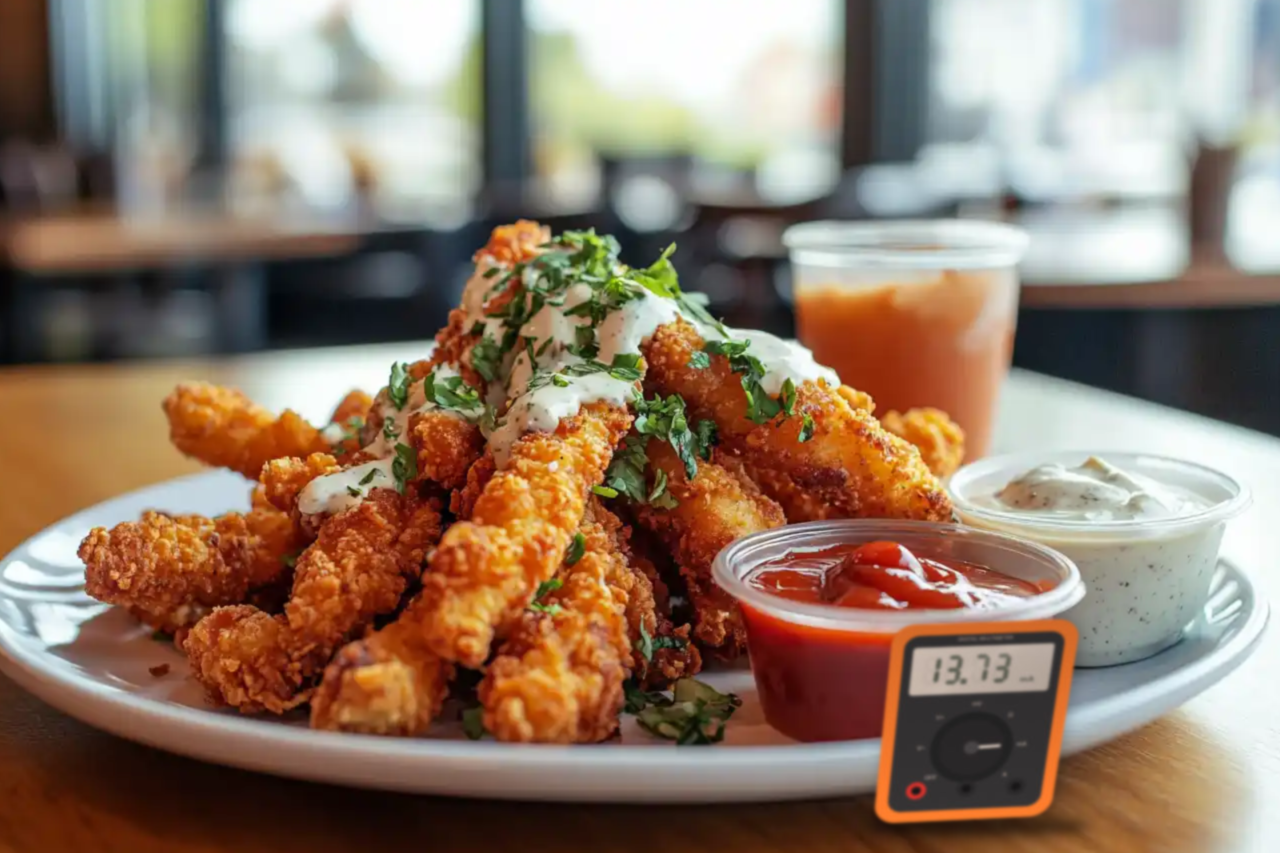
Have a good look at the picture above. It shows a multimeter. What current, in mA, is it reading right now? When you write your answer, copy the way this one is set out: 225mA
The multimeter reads 13.73mA
